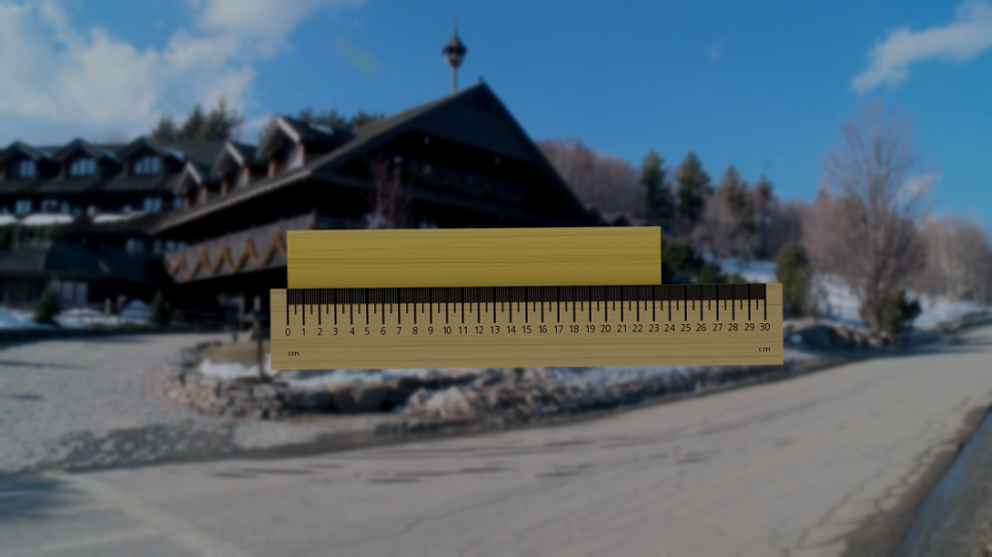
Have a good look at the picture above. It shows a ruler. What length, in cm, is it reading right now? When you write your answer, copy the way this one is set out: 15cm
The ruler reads 23.5cm
